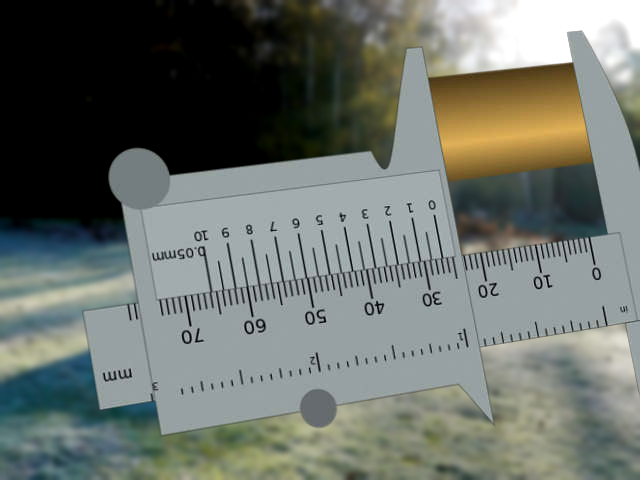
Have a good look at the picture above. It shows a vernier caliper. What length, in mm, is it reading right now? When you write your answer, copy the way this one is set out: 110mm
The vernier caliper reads 26.8mm
